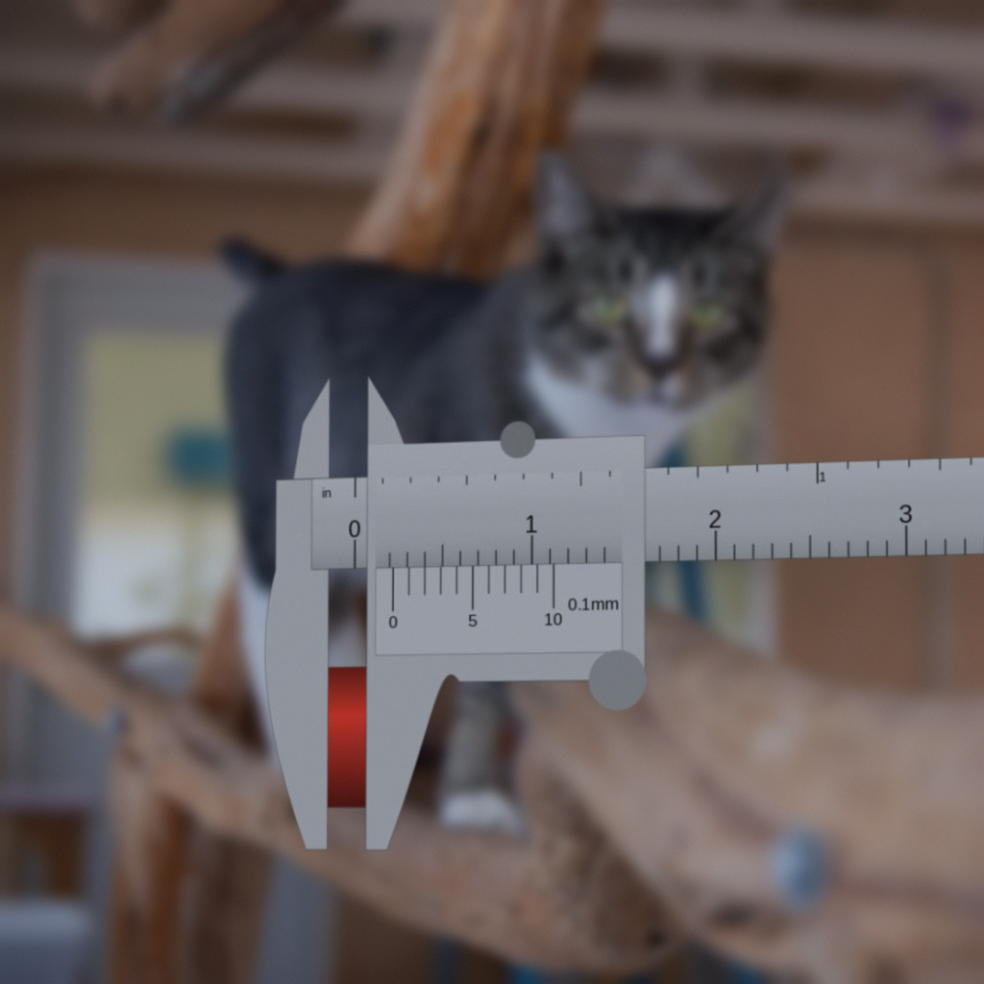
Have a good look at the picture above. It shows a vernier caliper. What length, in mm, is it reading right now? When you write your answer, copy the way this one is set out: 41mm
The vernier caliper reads 2.2mm
